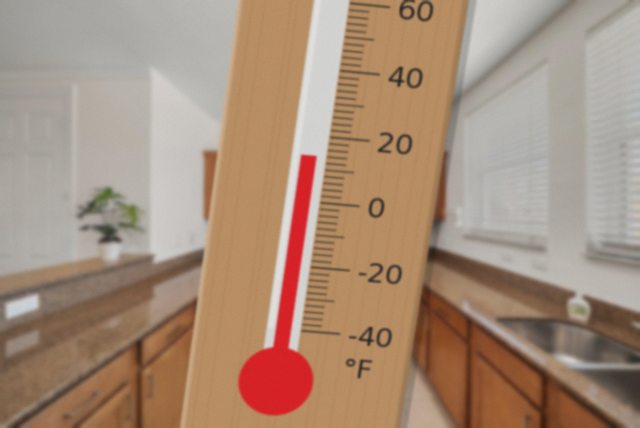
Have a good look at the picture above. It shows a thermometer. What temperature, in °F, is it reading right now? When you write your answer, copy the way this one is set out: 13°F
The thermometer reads 14°F
